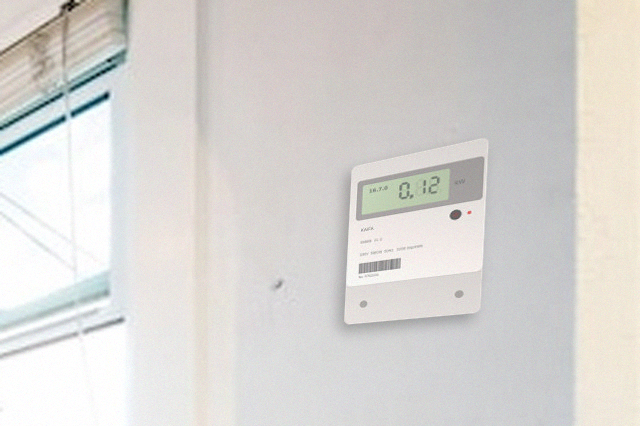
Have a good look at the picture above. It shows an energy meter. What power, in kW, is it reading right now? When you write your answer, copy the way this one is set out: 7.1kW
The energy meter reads 0.12kW
